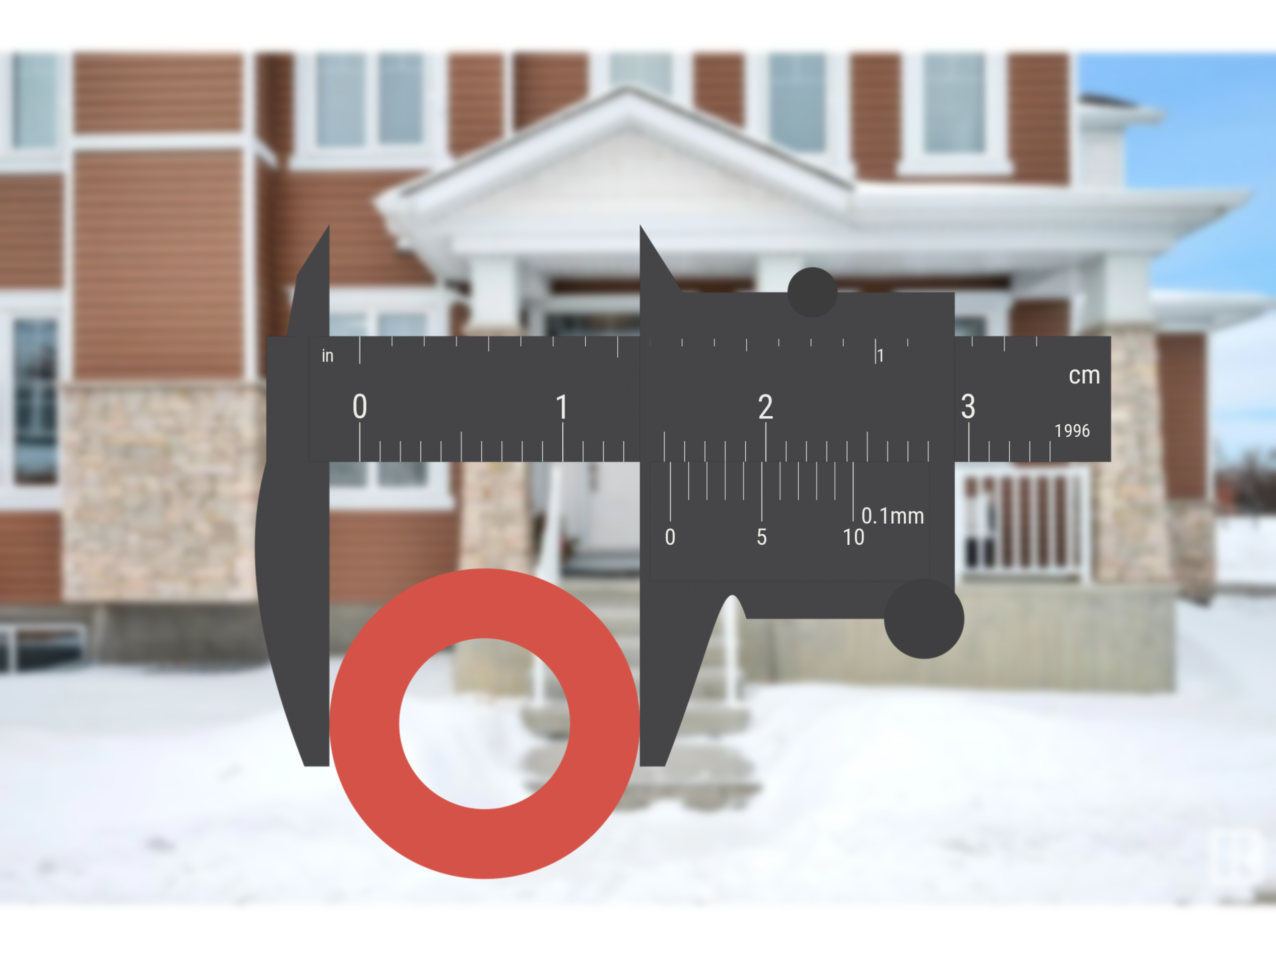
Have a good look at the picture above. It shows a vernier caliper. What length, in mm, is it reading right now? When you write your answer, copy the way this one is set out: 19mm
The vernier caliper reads 15.3mm
